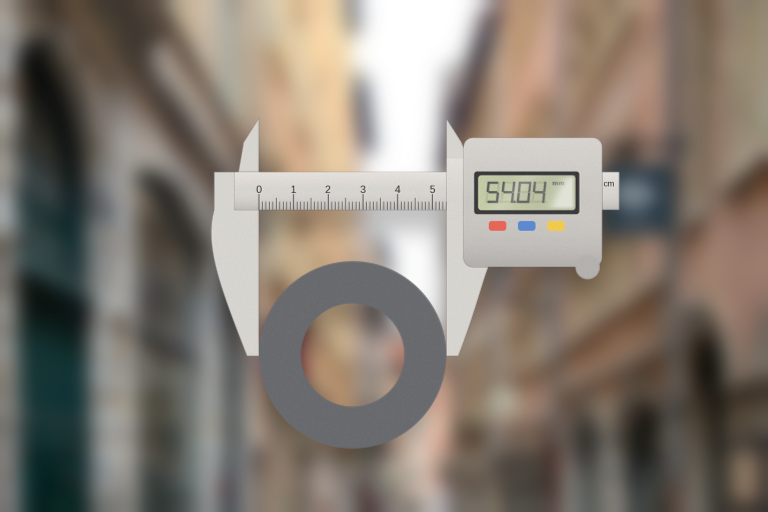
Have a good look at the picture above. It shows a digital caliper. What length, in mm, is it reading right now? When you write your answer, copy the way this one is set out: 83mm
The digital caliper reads 54.04mm
